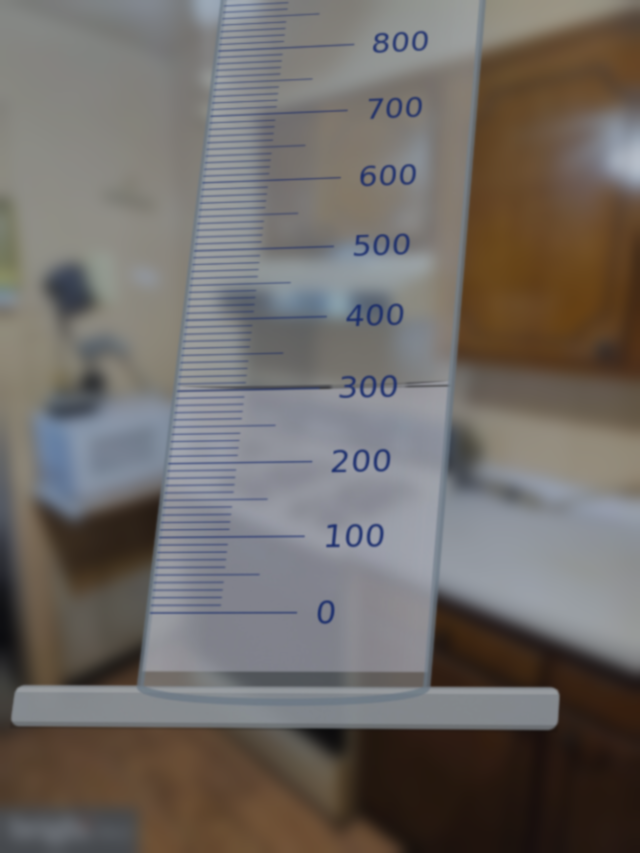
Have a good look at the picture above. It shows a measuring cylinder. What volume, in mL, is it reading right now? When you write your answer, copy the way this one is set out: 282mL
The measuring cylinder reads 300mL
